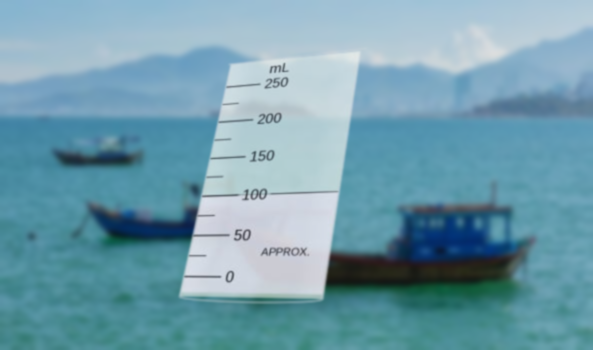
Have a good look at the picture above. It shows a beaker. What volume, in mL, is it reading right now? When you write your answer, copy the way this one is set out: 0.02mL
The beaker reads 100mL
